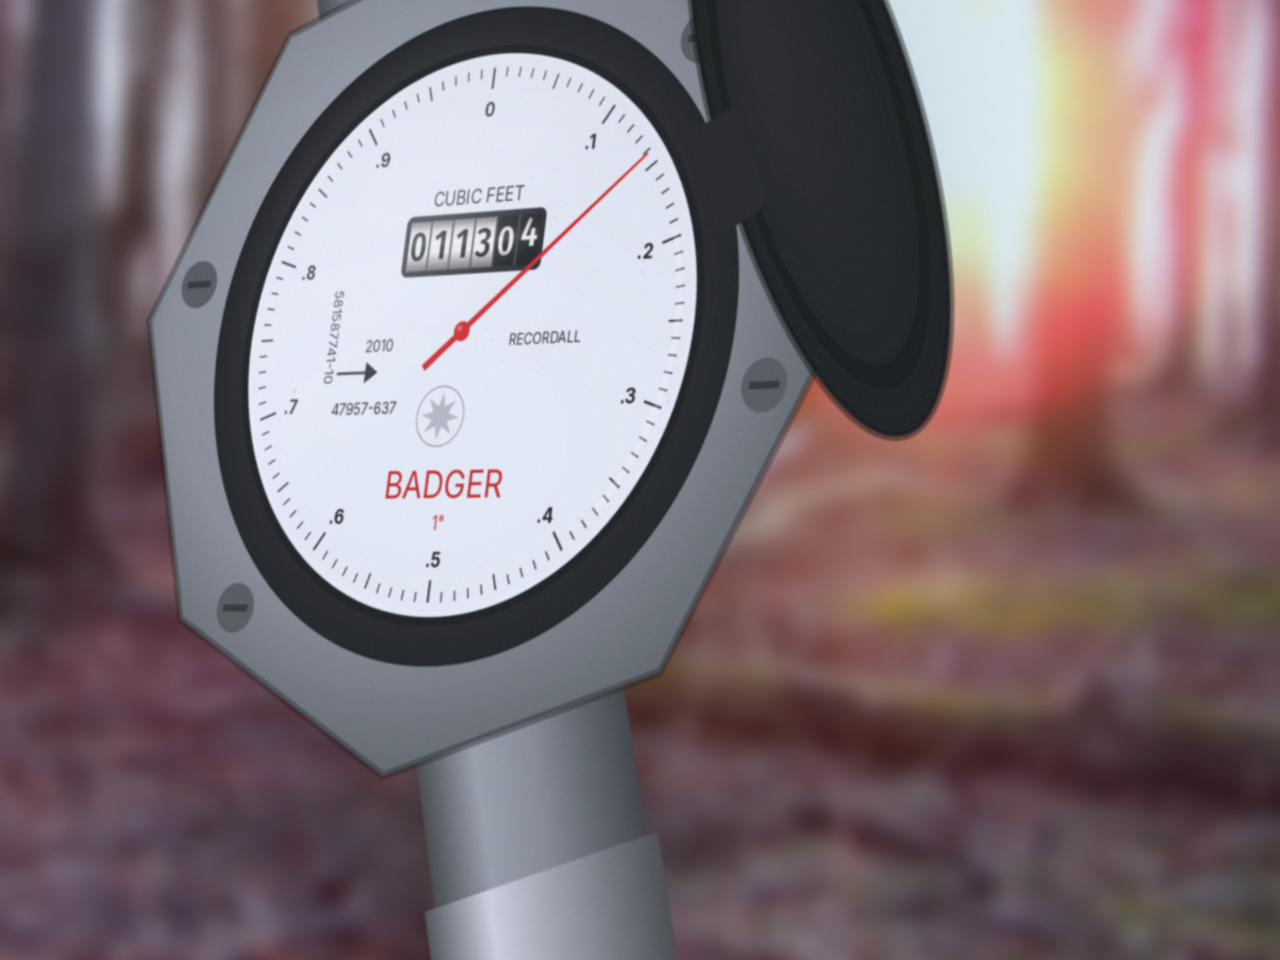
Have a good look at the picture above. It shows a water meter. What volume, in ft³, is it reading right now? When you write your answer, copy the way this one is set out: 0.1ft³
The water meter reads 11304.14ft³
